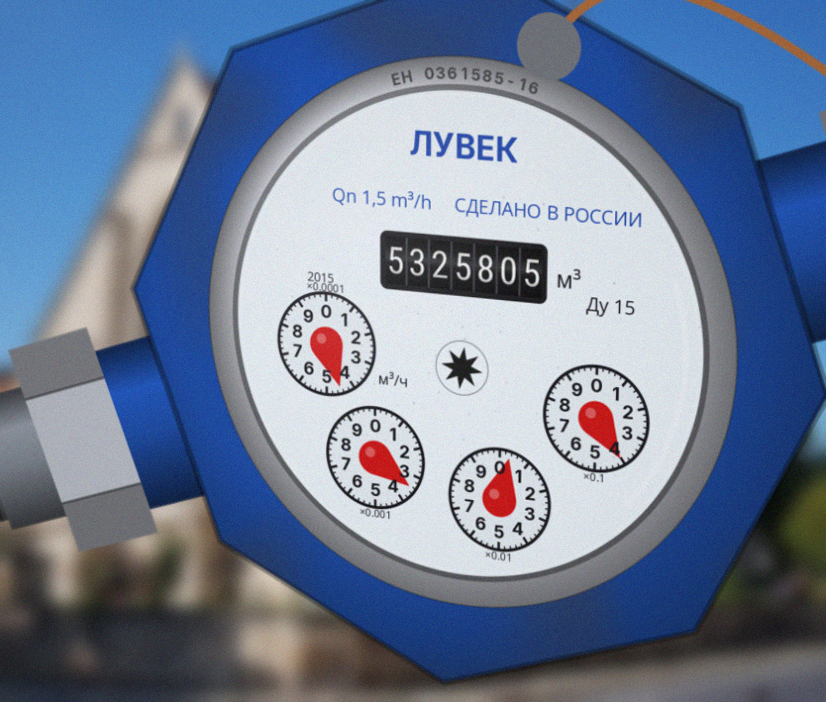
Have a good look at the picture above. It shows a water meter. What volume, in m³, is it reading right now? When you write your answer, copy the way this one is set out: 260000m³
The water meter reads 5325805.4034m³
